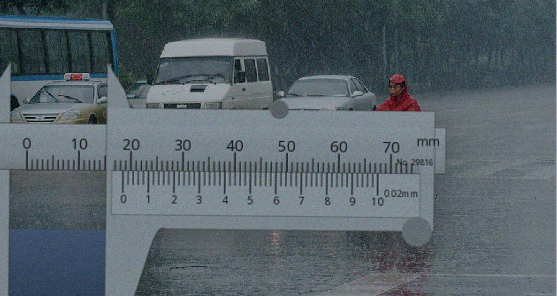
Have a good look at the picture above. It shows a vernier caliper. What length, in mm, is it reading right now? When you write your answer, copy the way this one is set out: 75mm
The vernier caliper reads 18.5mm
